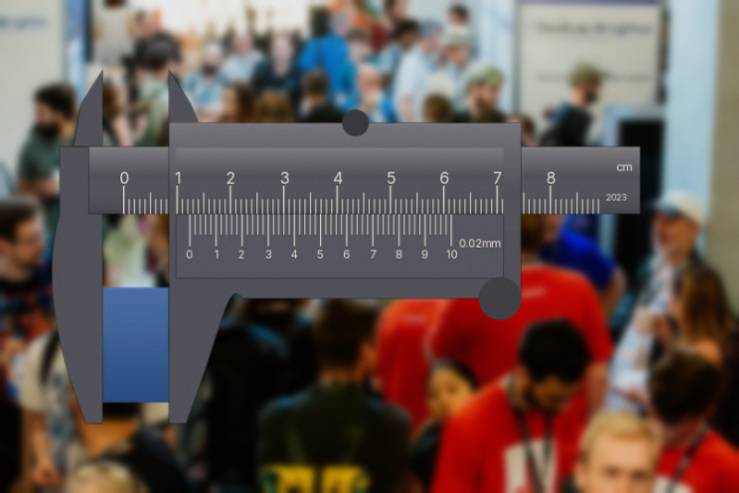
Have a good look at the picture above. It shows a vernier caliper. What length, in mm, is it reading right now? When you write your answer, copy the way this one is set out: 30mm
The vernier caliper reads 12.4mm
